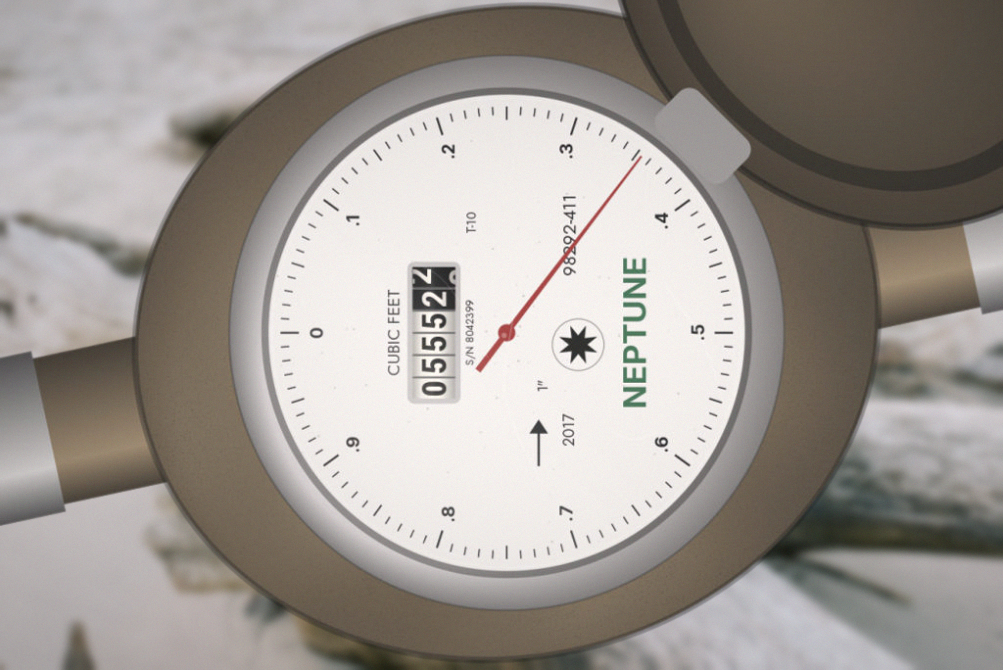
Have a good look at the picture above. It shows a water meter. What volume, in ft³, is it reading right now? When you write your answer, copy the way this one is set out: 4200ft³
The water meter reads 55522.35ft³
